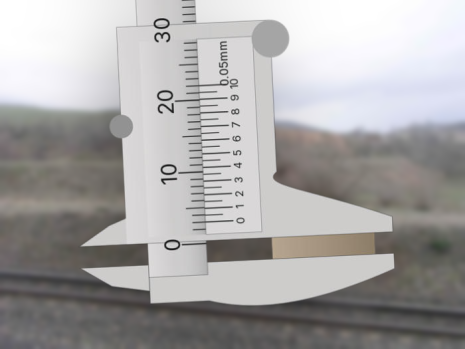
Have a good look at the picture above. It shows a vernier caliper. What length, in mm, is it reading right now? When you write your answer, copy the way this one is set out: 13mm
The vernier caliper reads 3.0mm
